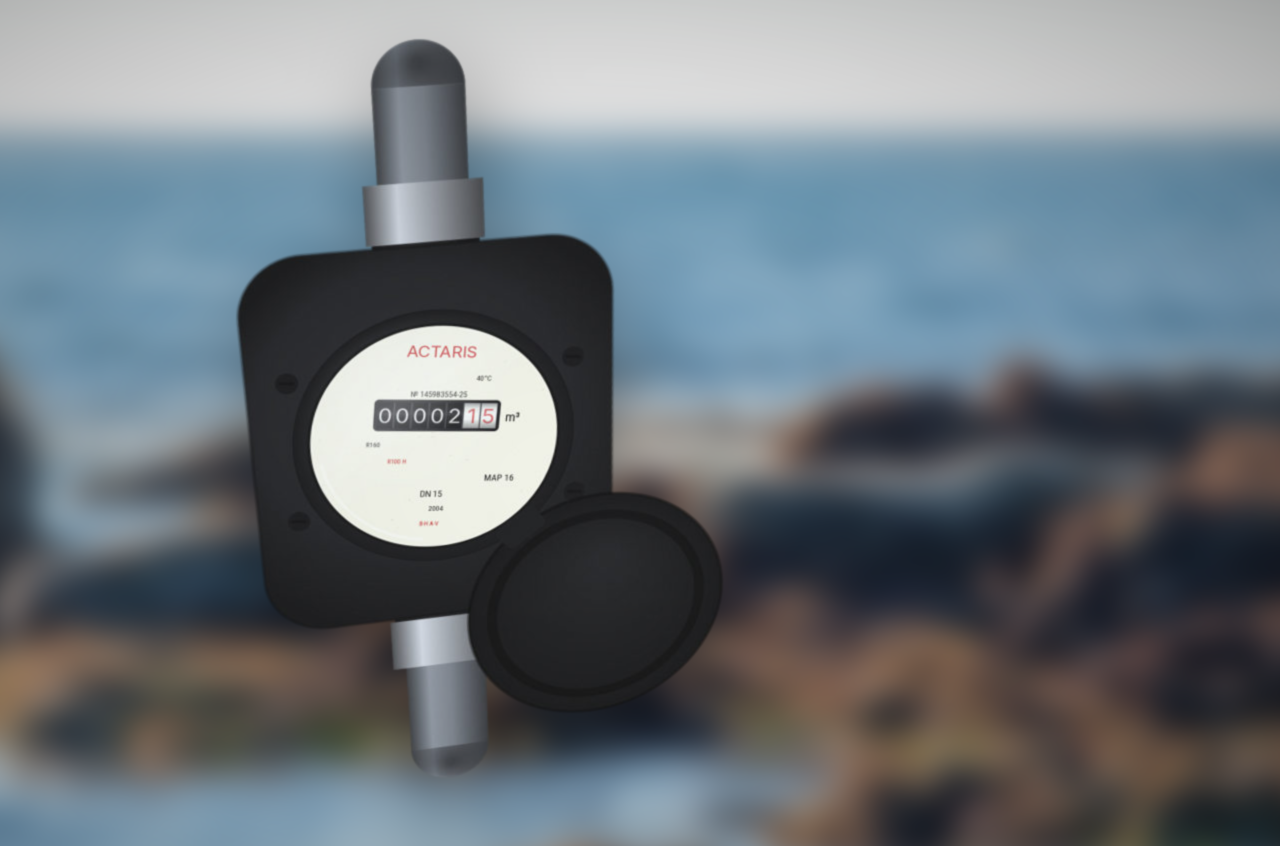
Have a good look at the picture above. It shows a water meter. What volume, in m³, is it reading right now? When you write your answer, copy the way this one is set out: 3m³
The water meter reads 2.15m³
